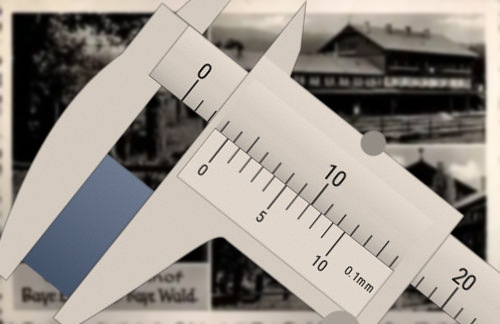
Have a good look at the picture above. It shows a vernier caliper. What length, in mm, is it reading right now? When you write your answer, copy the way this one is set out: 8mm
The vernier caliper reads 3.6mm
